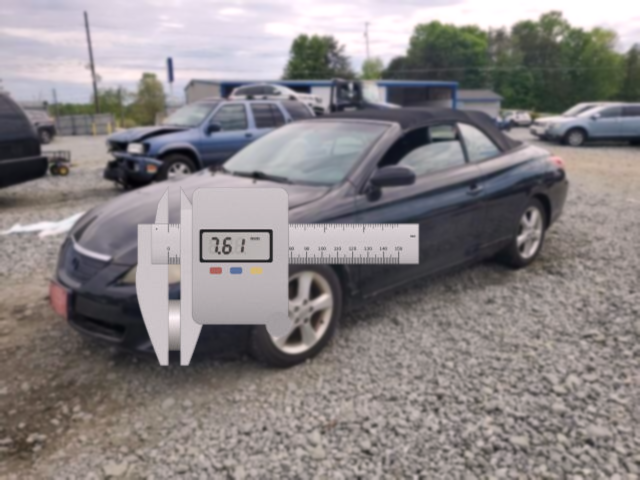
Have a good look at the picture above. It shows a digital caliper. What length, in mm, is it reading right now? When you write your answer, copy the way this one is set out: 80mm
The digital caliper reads 7.61mm
